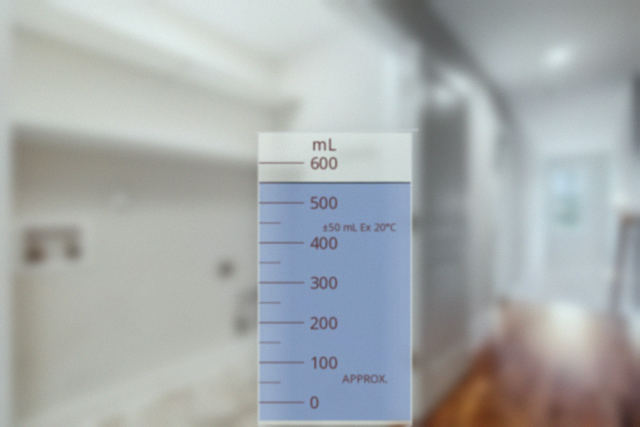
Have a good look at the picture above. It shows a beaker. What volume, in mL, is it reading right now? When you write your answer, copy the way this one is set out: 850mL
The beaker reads 550mL
